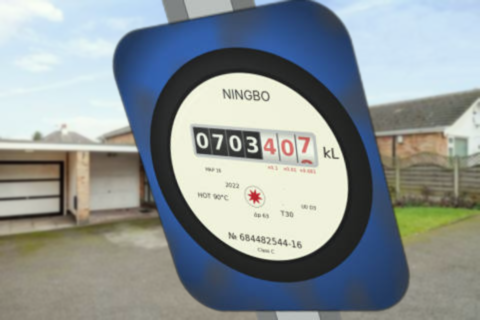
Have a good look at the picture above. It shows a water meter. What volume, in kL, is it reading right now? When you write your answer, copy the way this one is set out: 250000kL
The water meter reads 703.407kL
